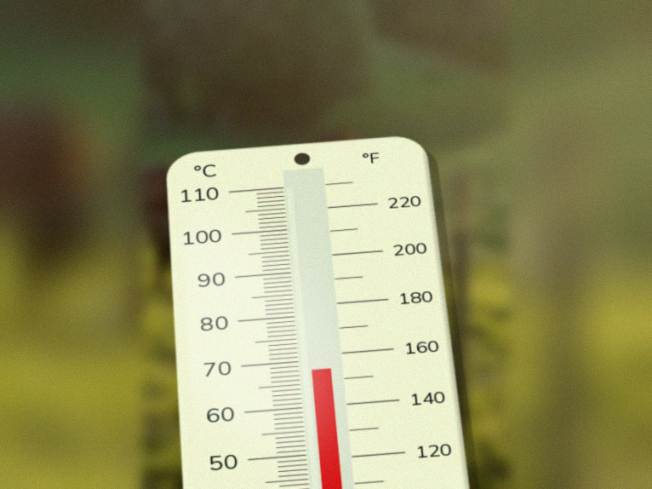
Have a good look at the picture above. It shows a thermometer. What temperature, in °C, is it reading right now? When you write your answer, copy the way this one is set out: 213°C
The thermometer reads 68°C
